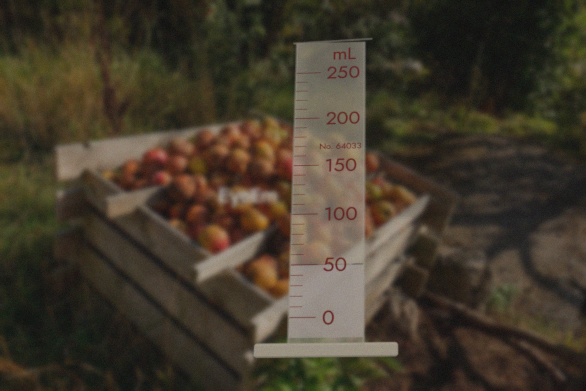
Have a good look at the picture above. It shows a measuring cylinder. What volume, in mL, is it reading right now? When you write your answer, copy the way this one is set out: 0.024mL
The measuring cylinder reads 50mL
